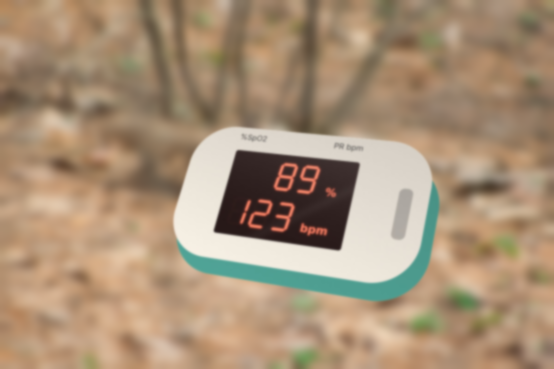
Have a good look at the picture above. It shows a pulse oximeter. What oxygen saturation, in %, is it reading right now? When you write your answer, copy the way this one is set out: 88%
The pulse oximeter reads 89%
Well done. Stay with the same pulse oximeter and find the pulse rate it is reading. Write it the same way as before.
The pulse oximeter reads 123bpm
